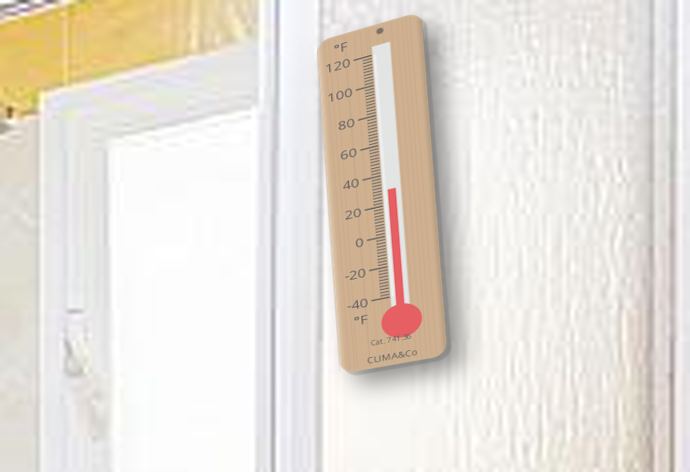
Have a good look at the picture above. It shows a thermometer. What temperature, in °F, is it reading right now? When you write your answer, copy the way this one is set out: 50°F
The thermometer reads 30°F
